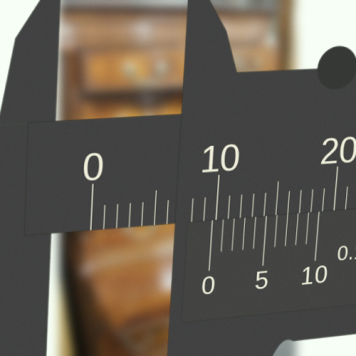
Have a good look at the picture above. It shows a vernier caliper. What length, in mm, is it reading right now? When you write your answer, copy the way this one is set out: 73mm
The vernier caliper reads 9.7mm
